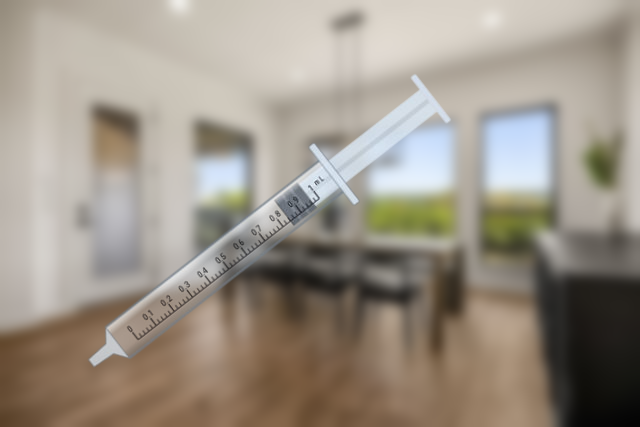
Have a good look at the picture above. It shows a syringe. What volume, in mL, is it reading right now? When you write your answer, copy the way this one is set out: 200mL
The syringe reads 0.84mL
